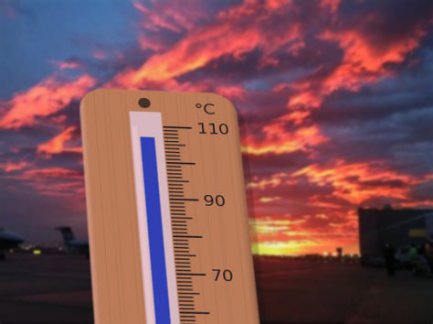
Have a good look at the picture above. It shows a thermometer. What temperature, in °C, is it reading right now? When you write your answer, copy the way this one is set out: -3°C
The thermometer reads 107°C
